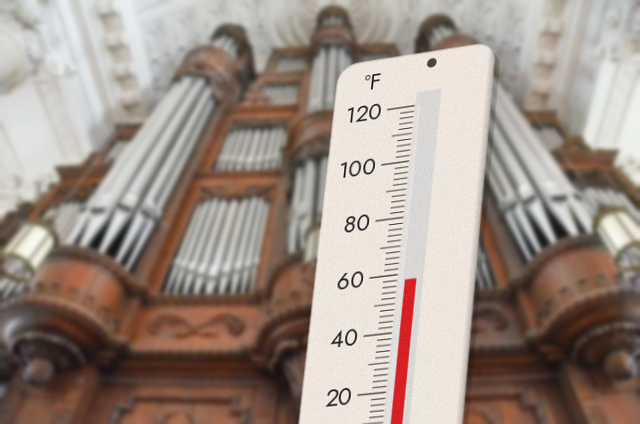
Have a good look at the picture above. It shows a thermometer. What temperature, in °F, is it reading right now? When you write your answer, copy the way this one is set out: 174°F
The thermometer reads 58°F
